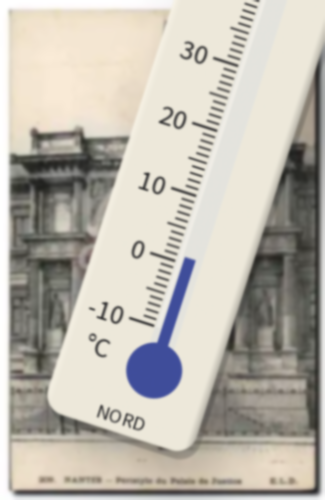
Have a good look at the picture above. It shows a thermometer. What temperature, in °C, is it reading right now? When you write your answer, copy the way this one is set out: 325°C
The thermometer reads 1°C
